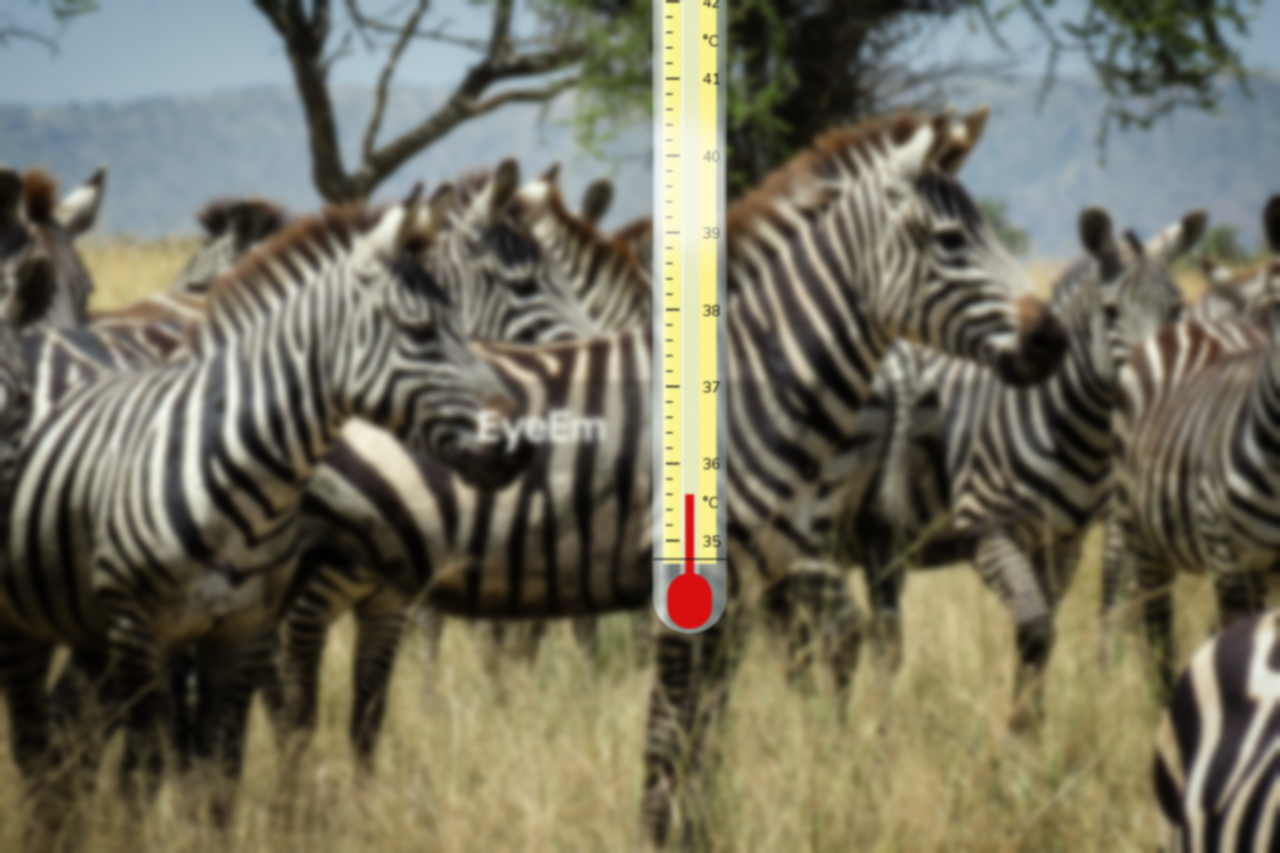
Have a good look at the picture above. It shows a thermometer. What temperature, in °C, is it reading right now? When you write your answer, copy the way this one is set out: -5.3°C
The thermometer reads 35.6°C
